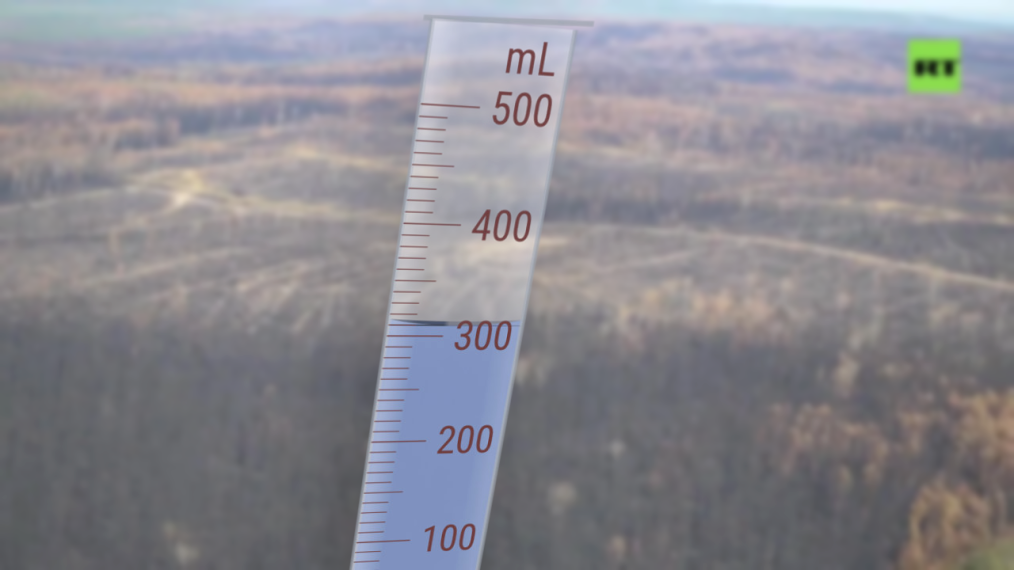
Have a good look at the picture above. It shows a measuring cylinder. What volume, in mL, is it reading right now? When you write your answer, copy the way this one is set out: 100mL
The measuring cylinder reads 310mL
